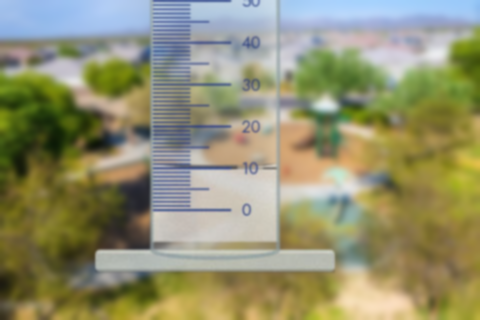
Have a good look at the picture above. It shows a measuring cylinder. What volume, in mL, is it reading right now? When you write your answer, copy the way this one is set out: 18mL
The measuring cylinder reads 10mL
